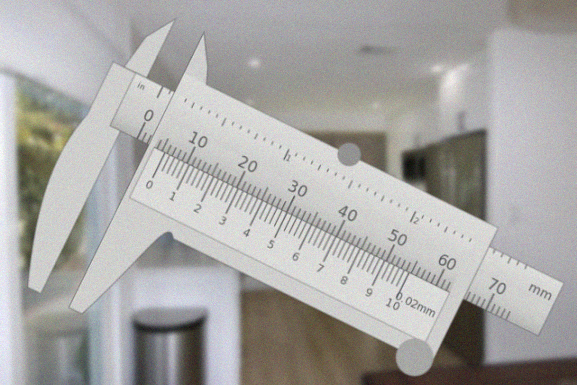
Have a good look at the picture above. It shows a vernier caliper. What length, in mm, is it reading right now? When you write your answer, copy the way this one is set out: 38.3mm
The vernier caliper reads 5.6mm
